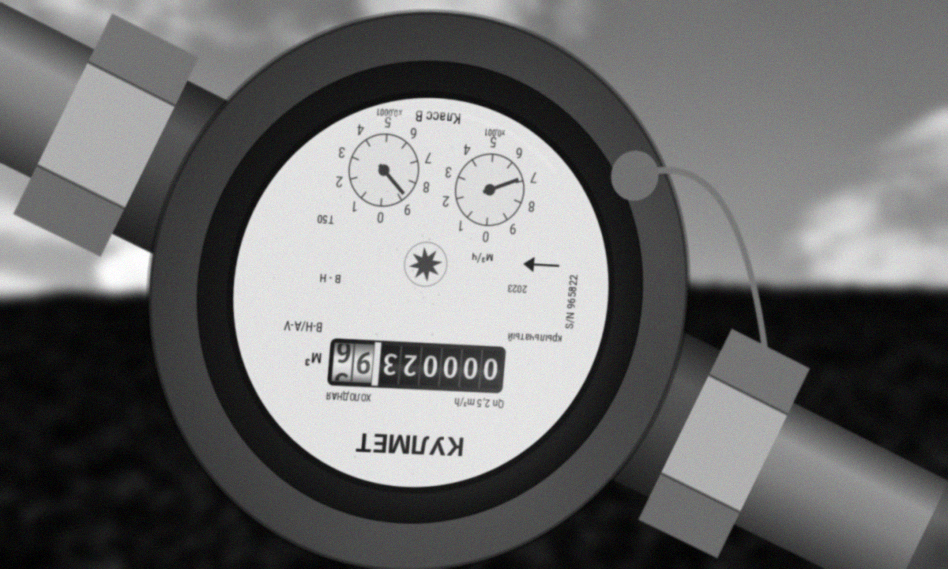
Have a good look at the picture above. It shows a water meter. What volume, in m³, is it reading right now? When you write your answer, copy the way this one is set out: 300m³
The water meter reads 23.9568m³
